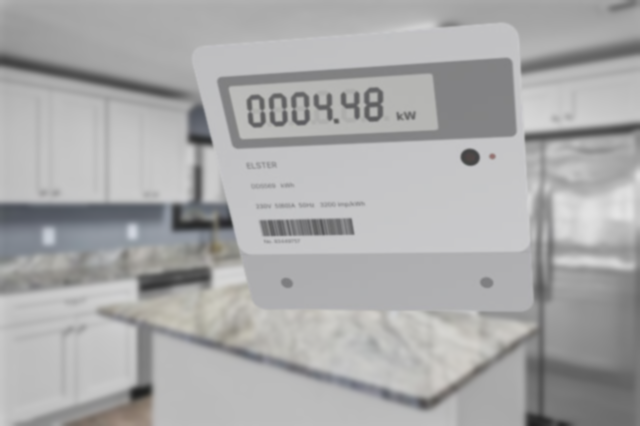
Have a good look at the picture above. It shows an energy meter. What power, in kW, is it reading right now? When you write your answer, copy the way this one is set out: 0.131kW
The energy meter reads 4.48kW
